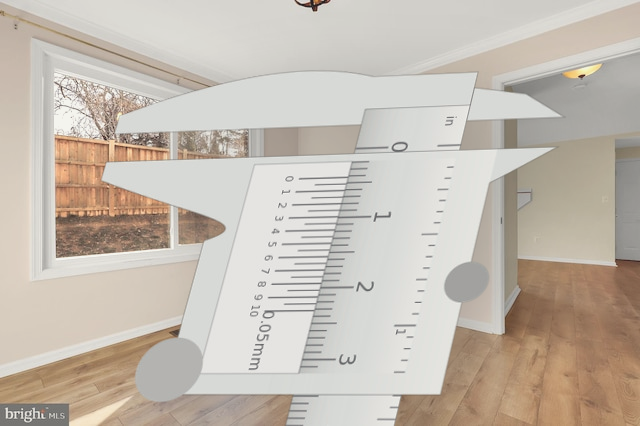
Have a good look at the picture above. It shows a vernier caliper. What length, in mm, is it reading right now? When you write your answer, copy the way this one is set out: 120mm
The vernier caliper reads 4.2mm
